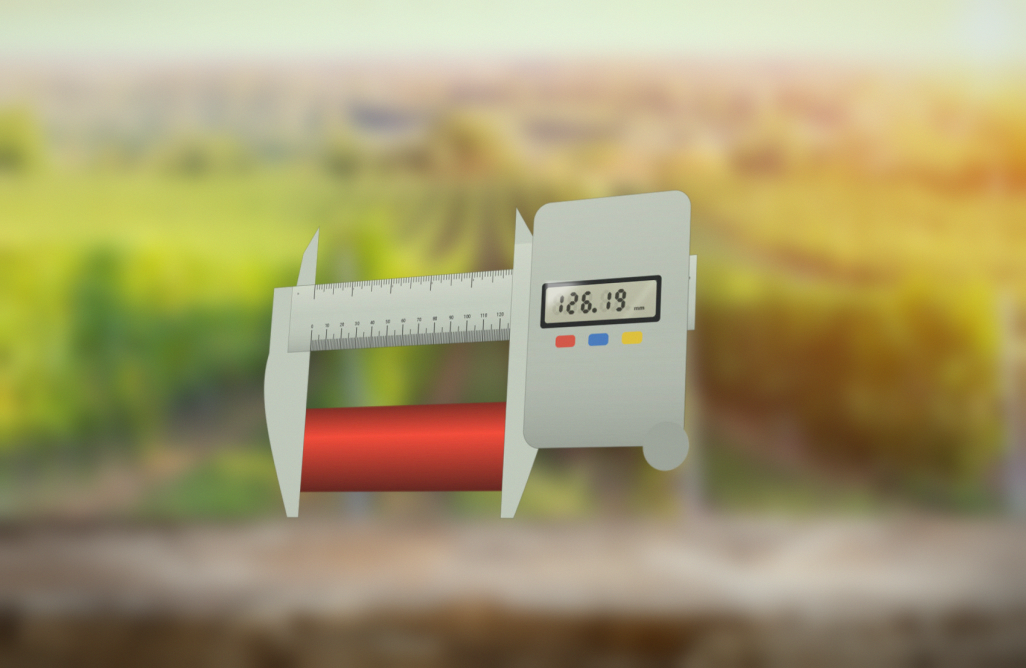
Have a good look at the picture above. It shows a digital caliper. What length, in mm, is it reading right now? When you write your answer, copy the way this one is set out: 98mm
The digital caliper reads 126.19mm
